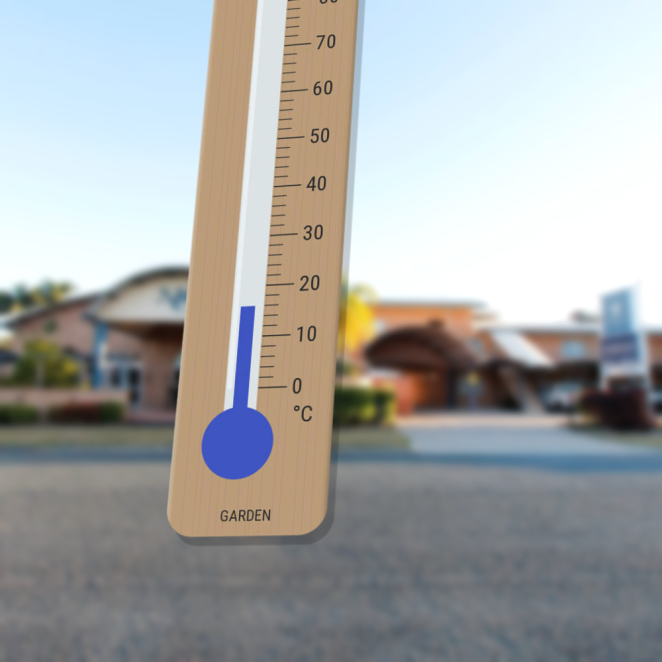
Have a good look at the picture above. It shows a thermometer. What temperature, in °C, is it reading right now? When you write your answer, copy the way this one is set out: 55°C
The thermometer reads 16°C
